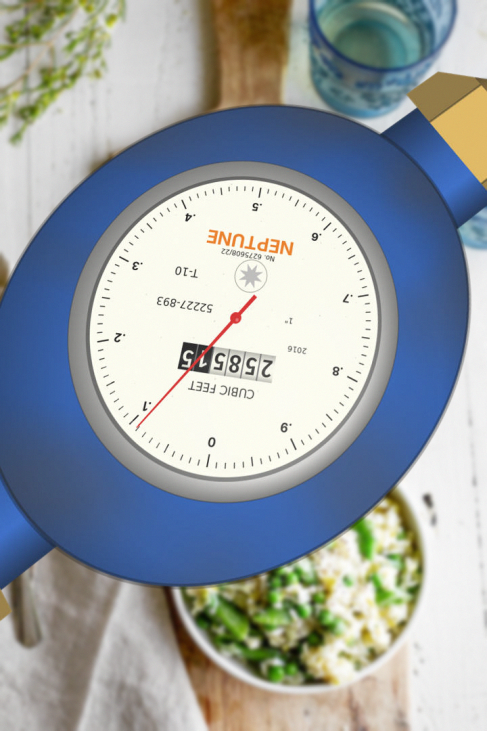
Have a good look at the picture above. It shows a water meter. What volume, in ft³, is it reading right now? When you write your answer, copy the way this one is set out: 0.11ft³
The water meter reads 258515.09ft³
